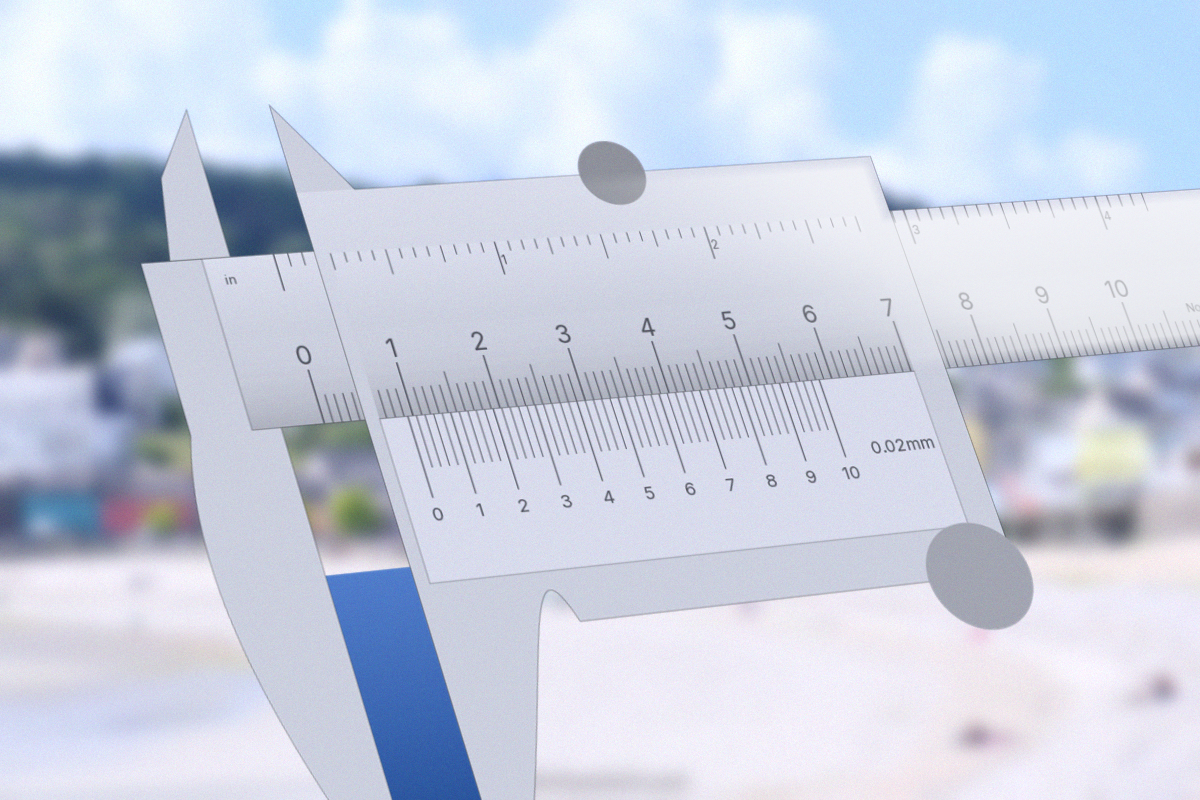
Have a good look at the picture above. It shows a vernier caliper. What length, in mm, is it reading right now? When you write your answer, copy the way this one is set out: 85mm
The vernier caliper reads 9.4mm
